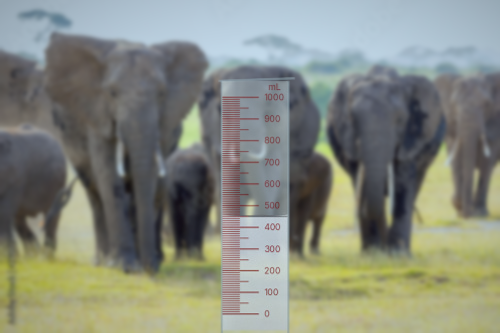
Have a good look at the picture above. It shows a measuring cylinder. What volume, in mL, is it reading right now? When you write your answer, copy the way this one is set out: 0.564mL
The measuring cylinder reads 450mL
